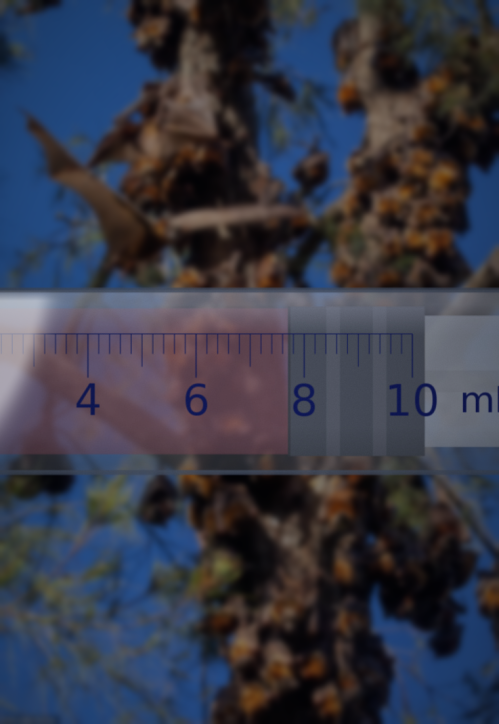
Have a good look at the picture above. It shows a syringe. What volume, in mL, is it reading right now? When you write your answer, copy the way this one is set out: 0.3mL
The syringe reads 7.7mL
